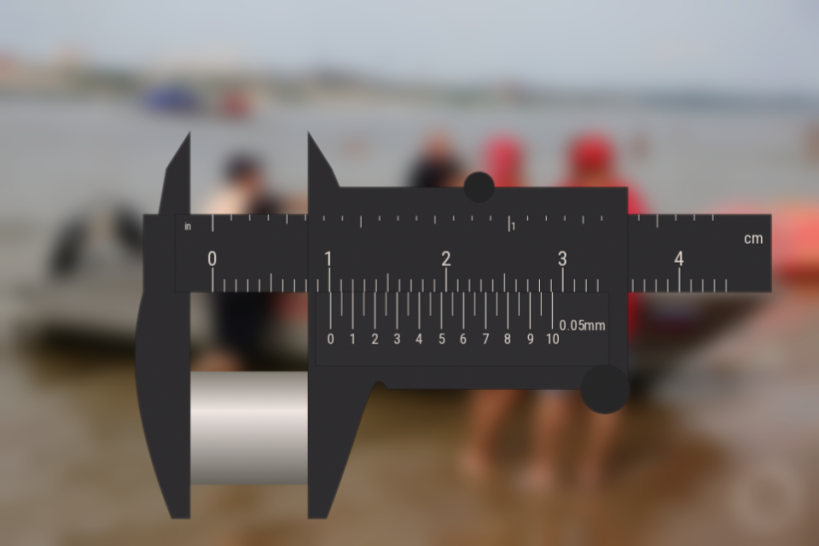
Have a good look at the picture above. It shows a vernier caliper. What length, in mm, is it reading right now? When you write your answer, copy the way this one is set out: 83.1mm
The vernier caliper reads 10.1mm
